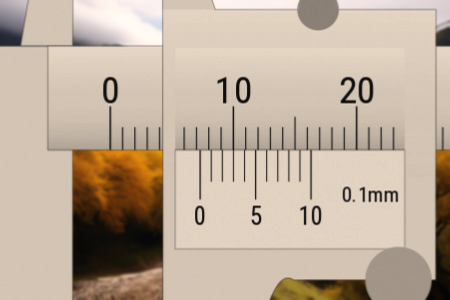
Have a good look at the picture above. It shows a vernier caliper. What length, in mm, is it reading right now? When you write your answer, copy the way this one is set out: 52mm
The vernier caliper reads 7.3mm
